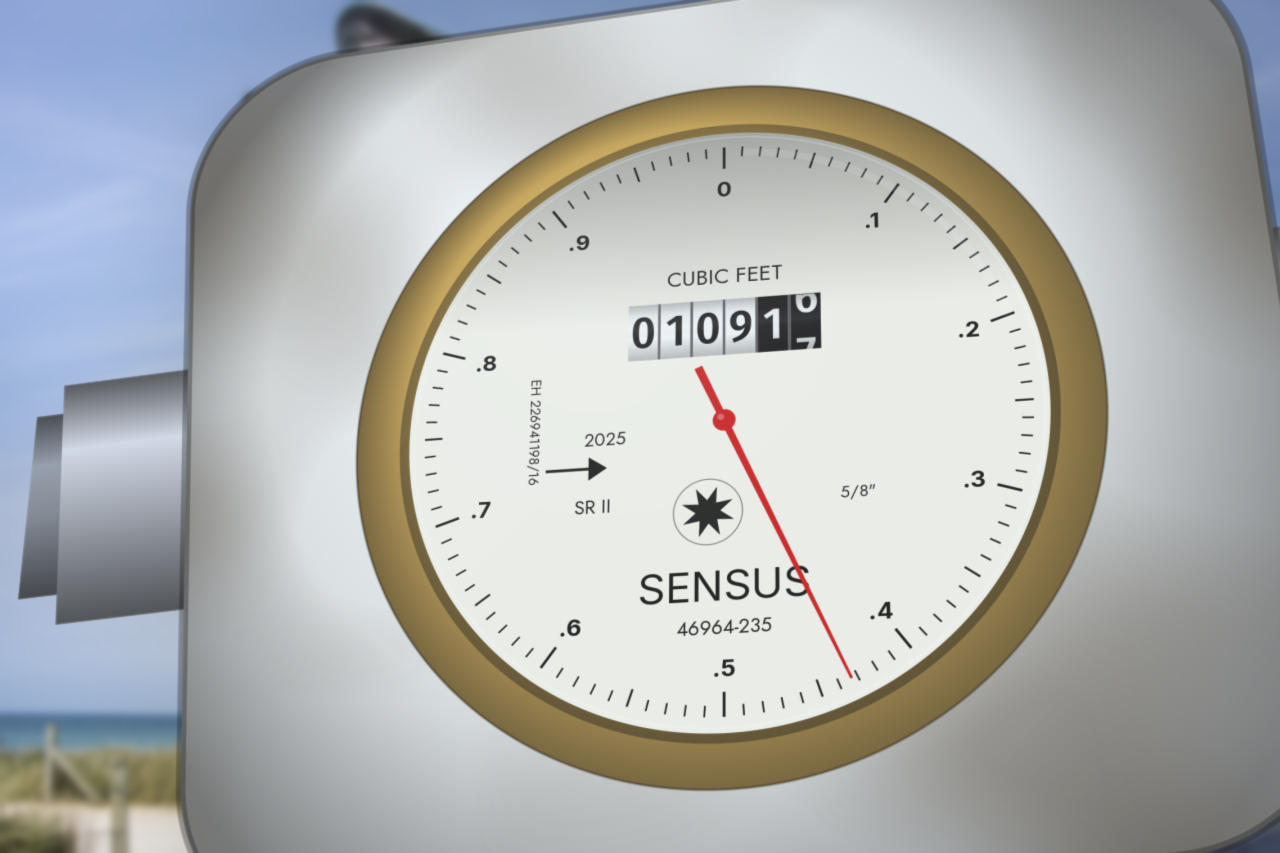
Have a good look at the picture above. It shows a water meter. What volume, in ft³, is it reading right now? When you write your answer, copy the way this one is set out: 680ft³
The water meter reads 10916.43ft³
